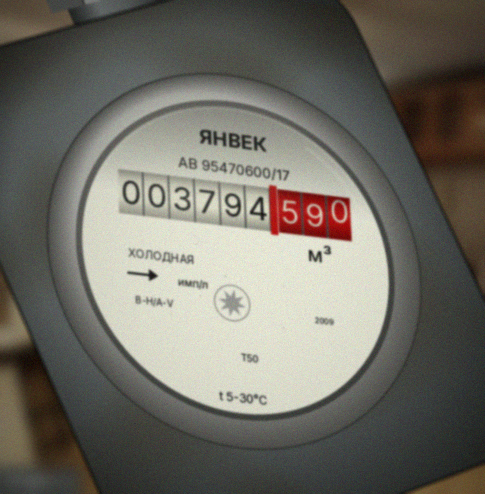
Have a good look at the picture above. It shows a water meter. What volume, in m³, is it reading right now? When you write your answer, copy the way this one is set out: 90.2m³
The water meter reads 3794.590m³
